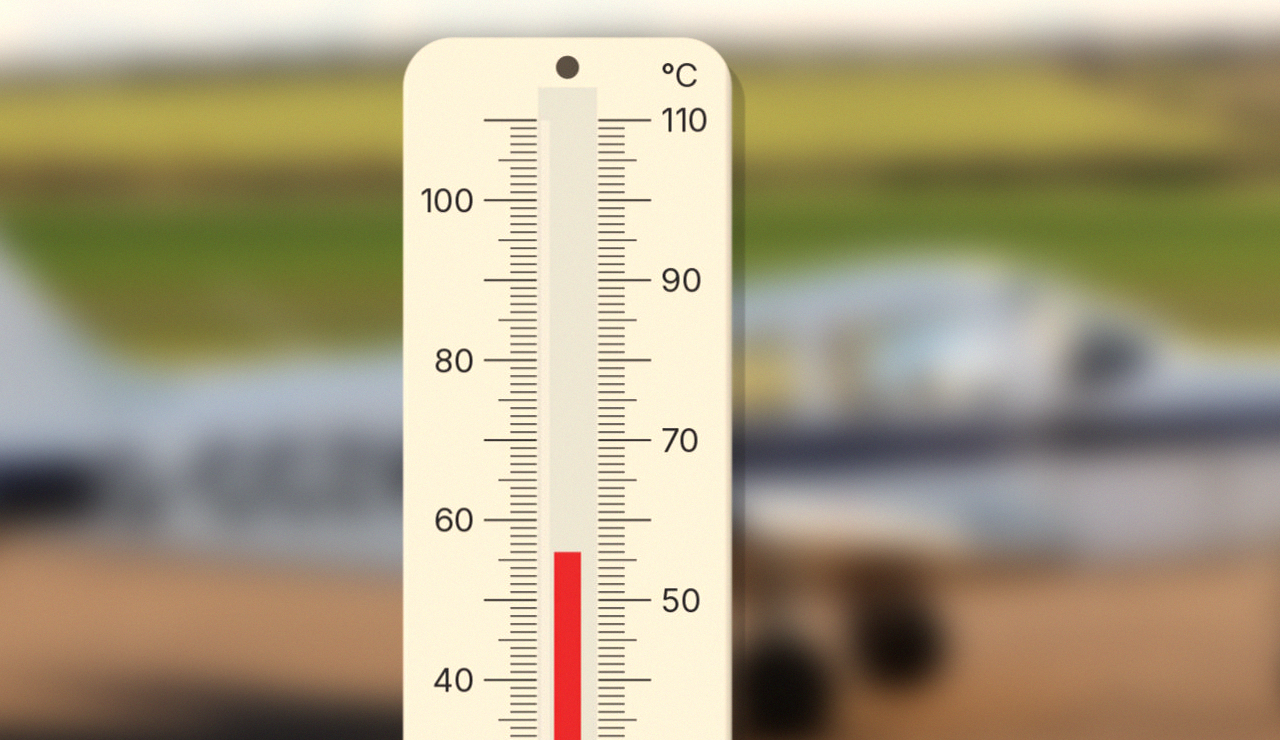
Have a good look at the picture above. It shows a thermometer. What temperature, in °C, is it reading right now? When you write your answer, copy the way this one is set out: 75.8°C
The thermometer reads 56°C
